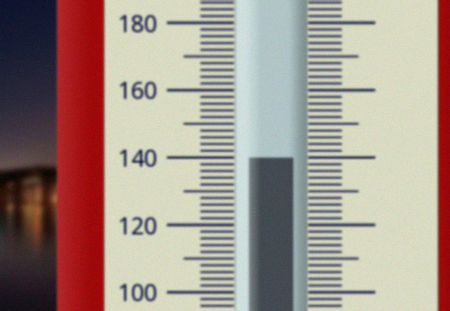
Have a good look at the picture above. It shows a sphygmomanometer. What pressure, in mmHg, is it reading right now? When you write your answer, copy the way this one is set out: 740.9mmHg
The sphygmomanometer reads 140mmHg
